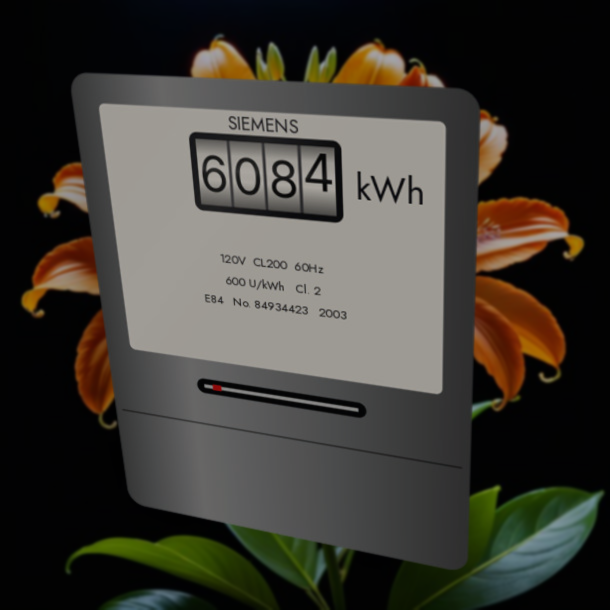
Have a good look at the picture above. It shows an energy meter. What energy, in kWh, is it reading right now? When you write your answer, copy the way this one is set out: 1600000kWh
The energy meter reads 6084kWh
